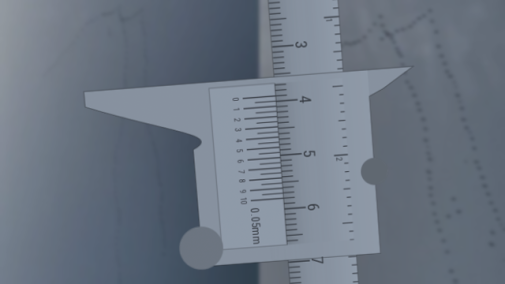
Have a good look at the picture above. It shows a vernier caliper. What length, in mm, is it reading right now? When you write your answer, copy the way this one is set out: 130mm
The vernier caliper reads 39.0mm
